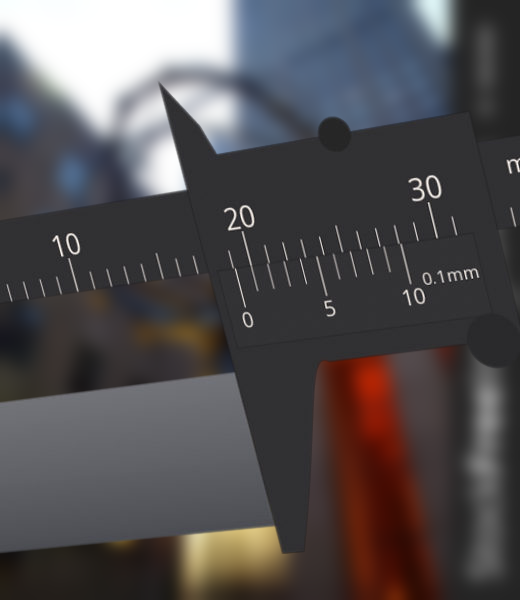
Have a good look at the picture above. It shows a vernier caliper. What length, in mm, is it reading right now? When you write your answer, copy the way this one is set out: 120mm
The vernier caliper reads 19.1mm
